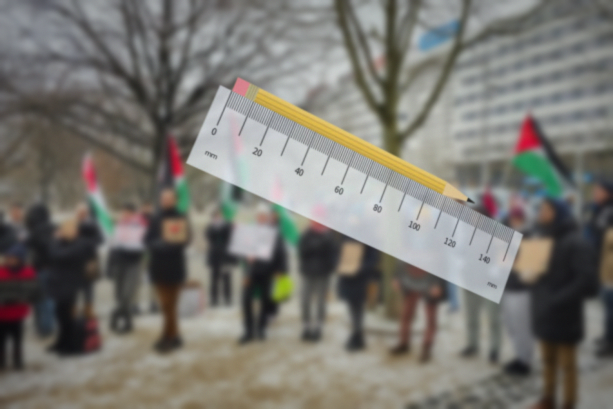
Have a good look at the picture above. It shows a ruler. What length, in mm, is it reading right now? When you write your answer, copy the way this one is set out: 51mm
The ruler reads 125mm
